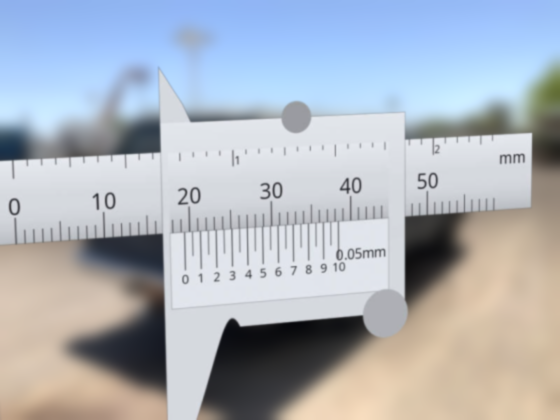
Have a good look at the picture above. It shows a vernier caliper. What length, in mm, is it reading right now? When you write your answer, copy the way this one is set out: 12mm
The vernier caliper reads 19.4mm
